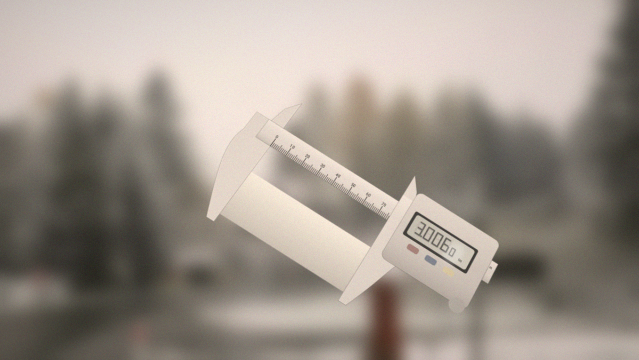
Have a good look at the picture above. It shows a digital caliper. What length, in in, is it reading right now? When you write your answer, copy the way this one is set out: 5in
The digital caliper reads 3.0060in
